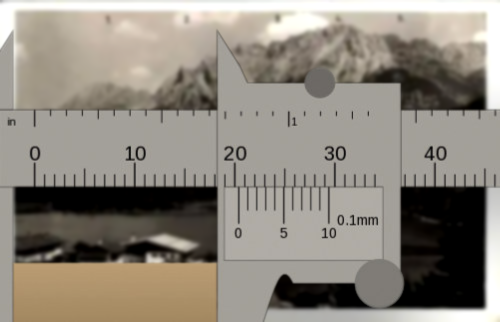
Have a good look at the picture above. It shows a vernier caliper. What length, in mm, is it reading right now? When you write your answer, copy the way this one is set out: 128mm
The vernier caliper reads 20.4mm
